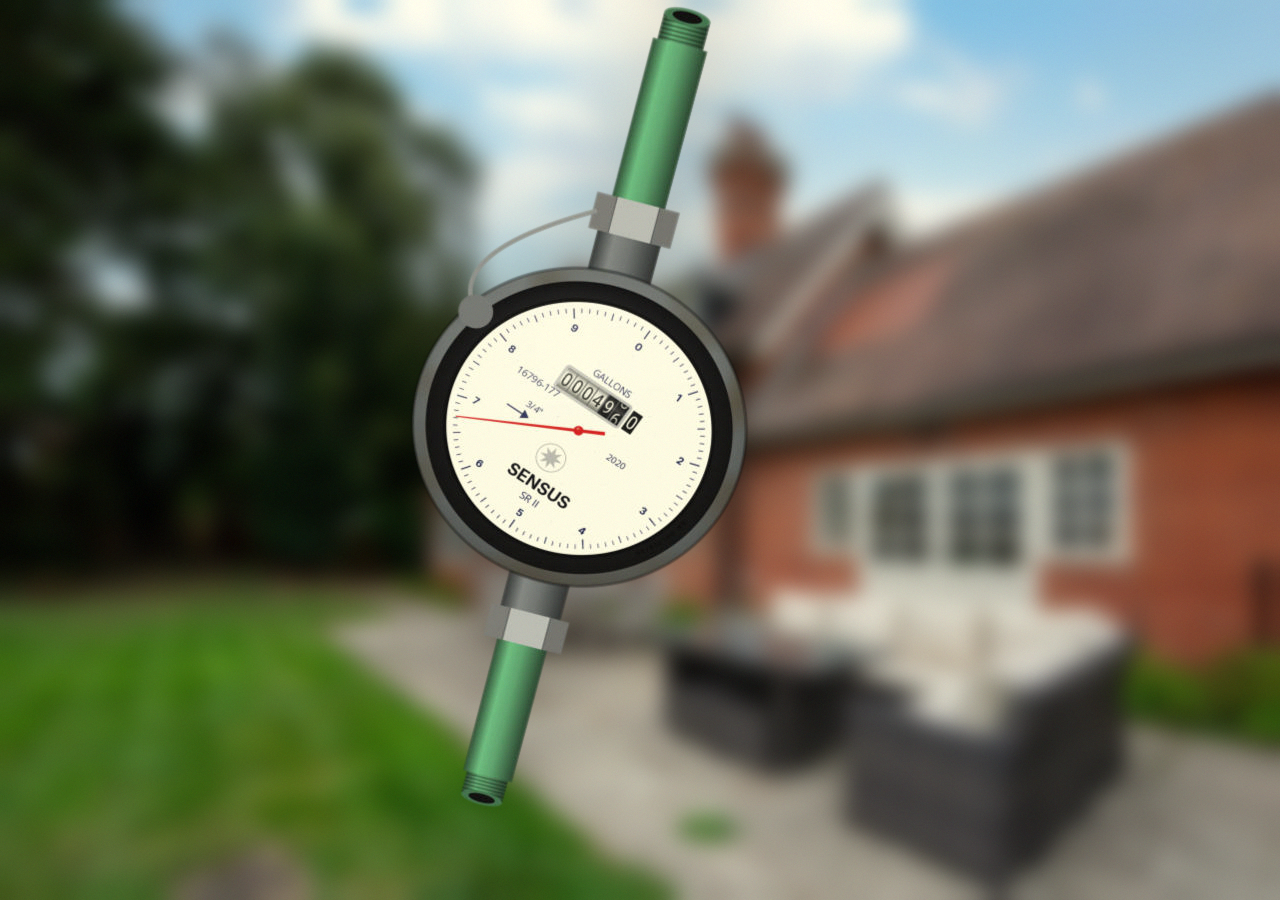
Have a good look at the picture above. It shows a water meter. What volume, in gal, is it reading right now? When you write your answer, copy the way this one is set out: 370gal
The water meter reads 4956.7gal
